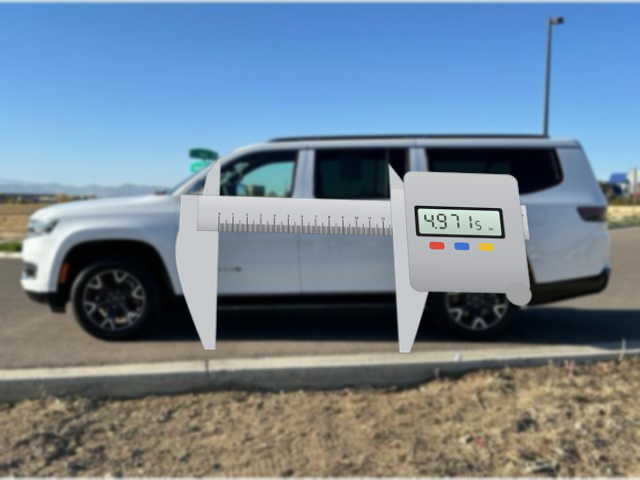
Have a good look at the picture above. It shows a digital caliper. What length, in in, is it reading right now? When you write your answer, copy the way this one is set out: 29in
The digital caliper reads 4.9715in
